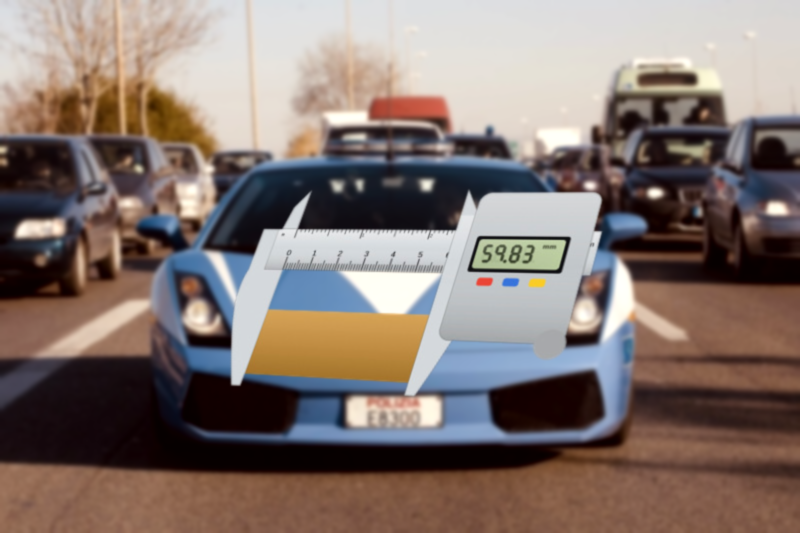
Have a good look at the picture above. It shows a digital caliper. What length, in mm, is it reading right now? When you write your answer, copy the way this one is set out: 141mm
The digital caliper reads 59.83mm
